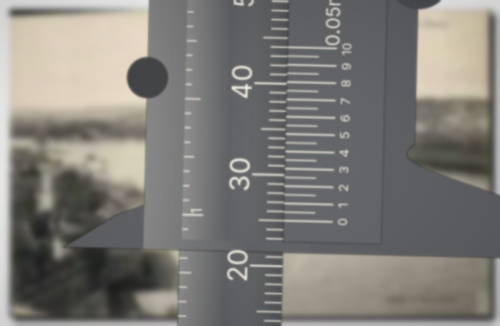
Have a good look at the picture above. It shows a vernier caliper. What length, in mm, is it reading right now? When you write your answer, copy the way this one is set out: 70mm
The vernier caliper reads 25.0mm
